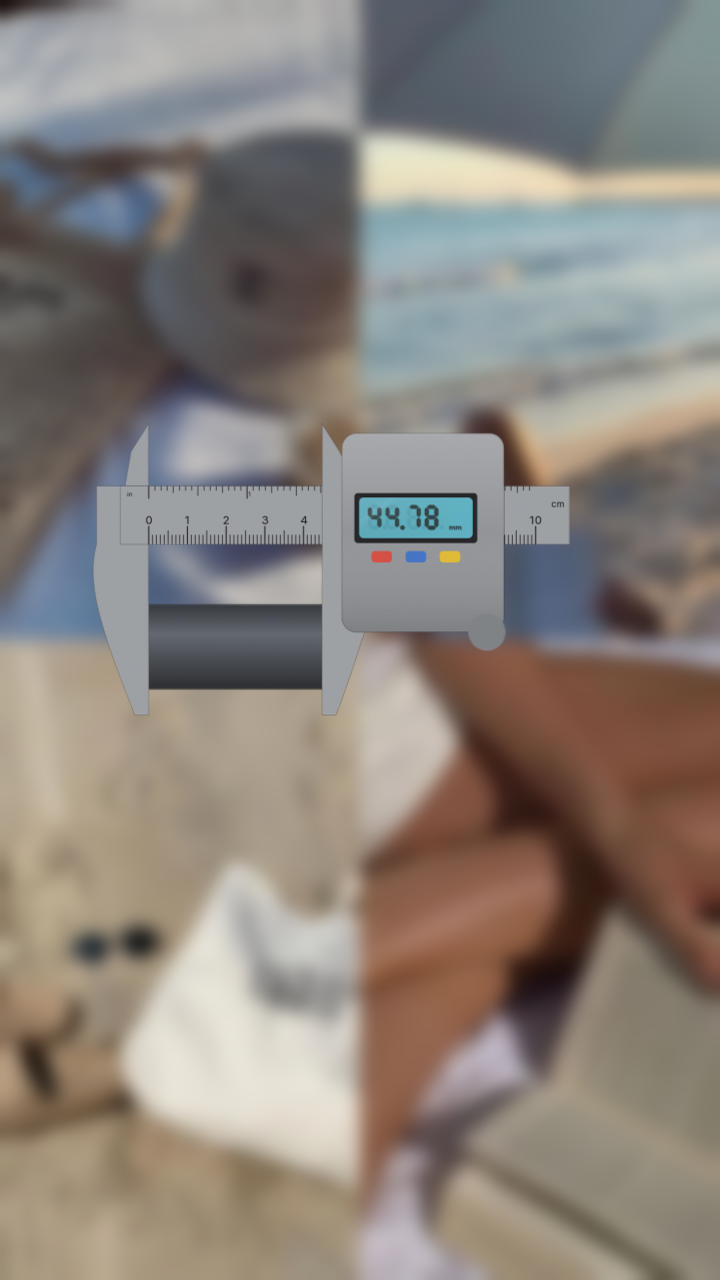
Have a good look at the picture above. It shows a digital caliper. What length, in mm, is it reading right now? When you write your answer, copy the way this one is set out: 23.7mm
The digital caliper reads 44.78mm
